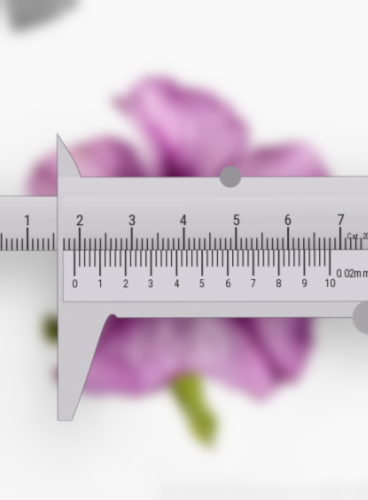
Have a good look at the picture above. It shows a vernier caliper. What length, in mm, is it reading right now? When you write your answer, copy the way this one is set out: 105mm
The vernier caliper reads 19.0mm
